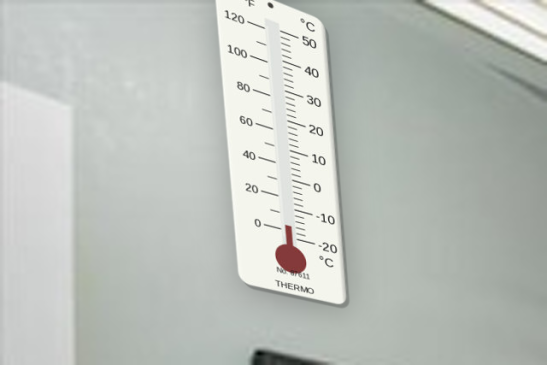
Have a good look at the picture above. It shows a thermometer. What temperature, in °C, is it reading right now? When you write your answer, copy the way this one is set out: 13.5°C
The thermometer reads -16°C
